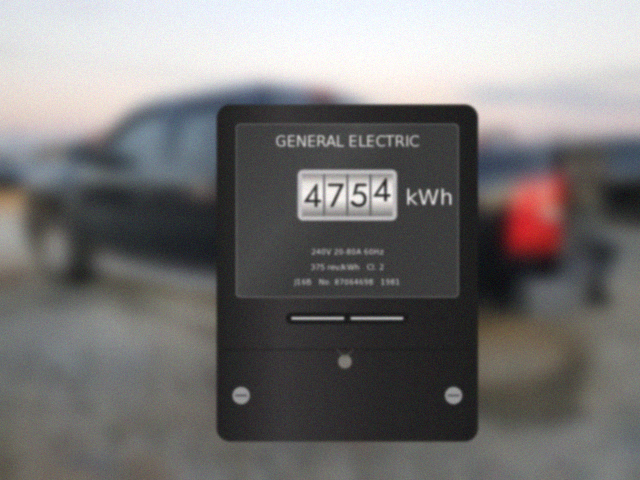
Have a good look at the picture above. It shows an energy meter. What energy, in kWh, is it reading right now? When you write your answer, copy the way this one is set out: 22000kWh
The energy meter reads 4754kWh
